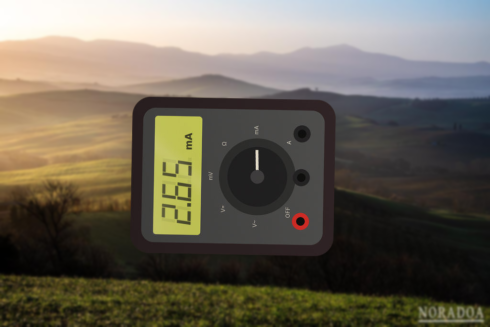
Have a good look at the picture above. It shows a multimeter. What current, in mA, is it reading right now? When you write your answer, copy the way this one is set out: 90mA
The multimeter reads 2.65mA
